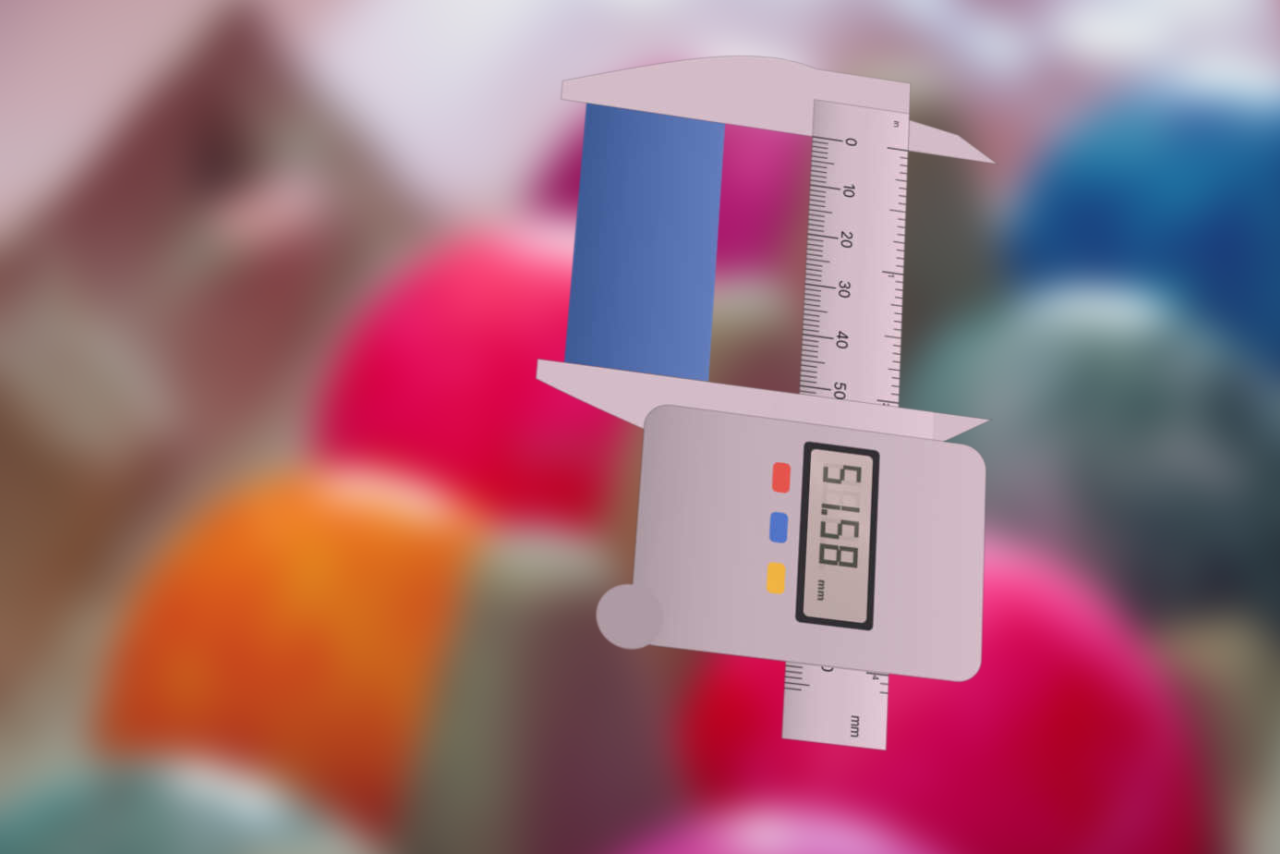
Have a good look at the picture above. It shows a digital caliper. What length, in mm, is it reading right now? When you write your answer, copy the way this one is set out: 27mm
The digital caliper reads 51.58mm
